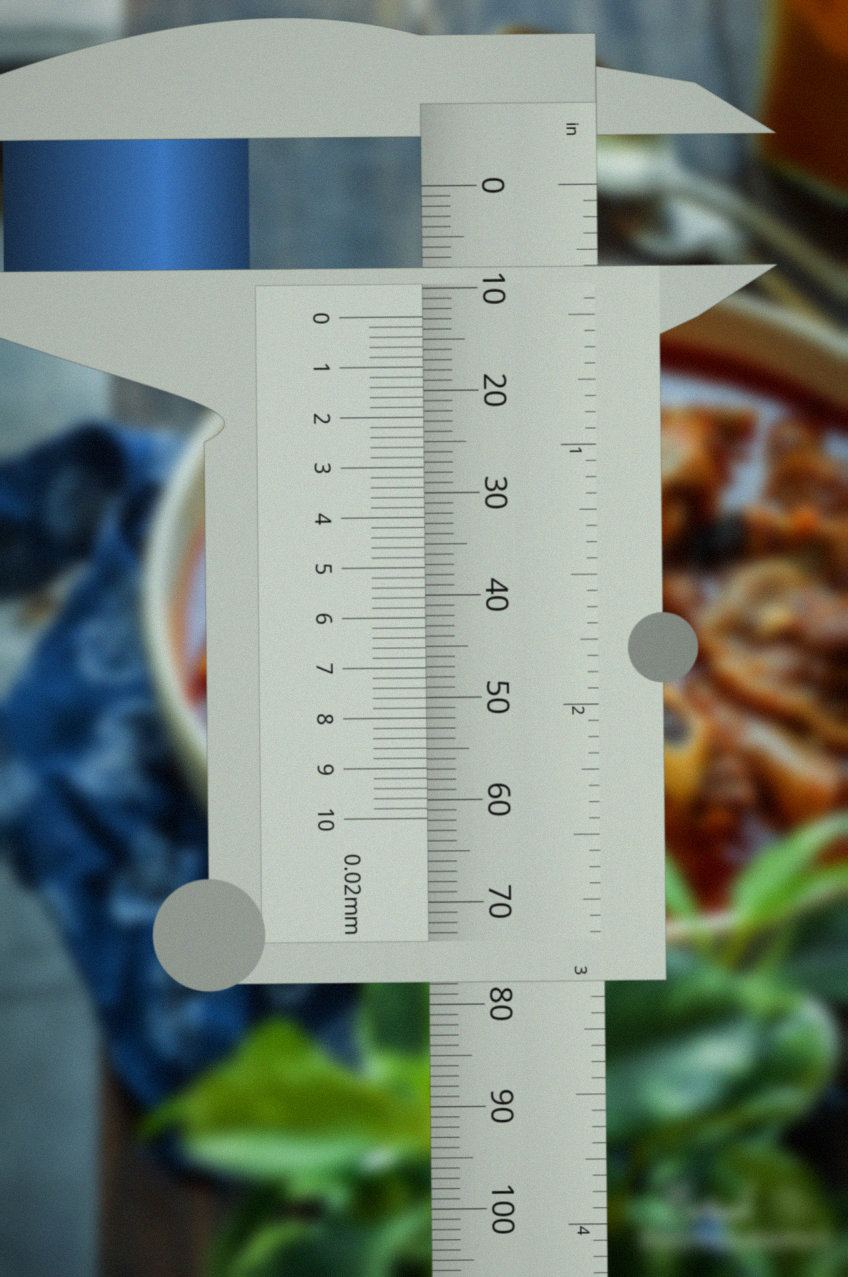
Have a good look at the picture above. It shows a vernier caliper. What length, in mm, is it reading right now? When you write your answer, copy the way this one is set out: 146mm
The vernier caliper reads 12.8mm
